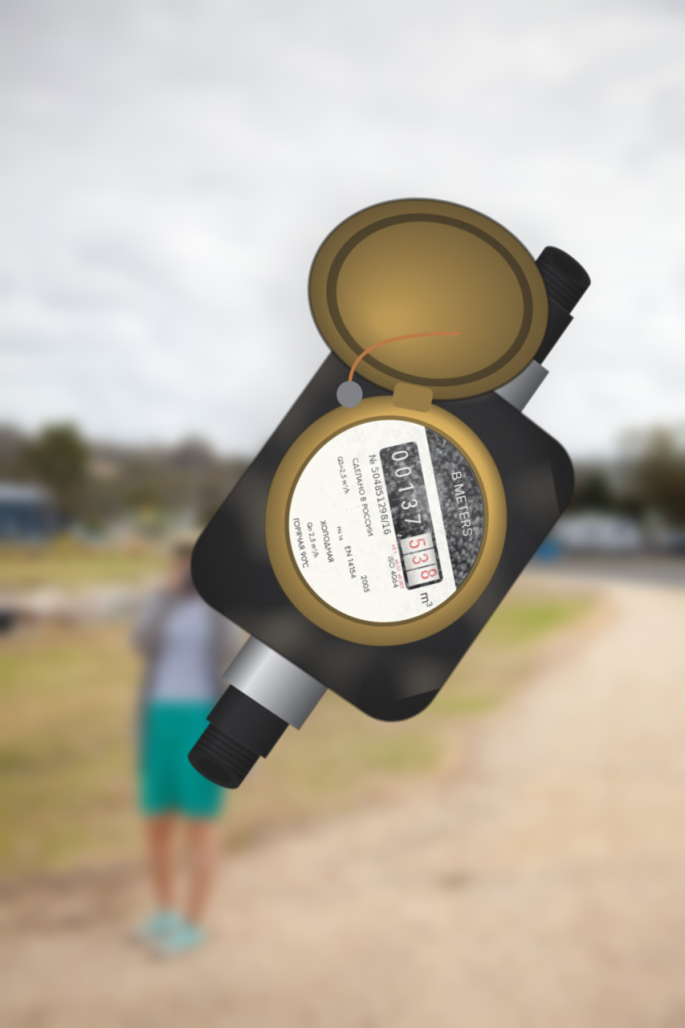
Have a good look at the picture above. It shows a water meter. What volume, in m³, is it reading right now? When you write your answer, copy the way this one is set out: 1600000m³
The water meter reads 137.538m³
